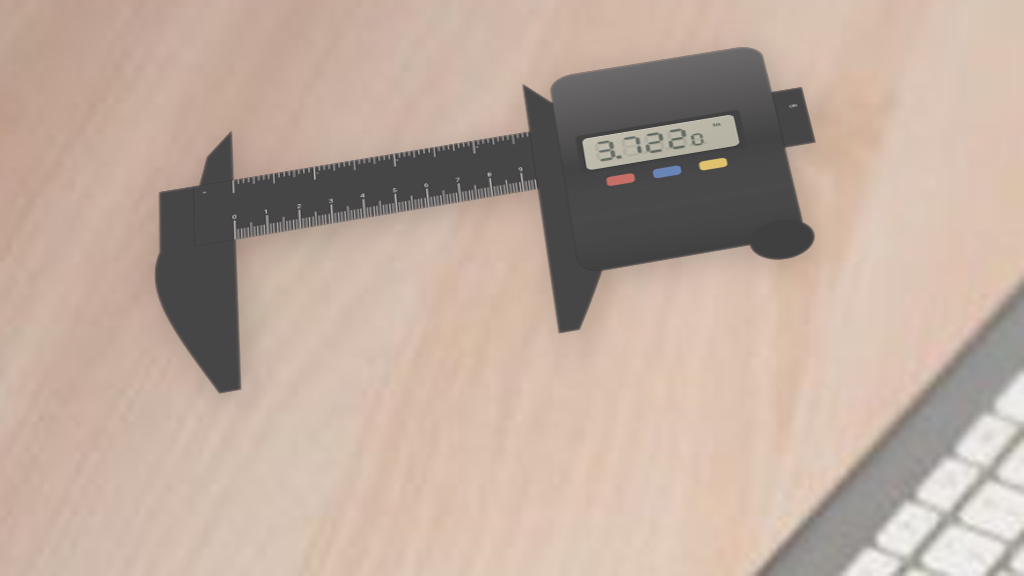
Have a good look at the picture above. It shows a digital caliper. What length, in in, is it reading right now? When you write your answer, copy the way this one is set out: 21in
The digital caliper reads 3.7220in
